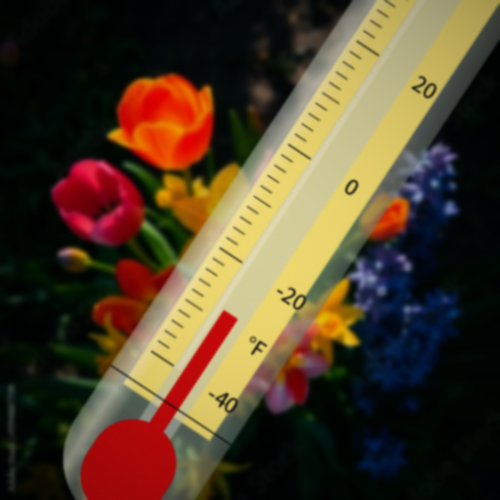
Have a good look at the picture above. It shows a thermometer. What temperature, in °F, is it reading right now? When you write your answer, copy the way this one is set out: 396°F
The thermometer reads -28°F
